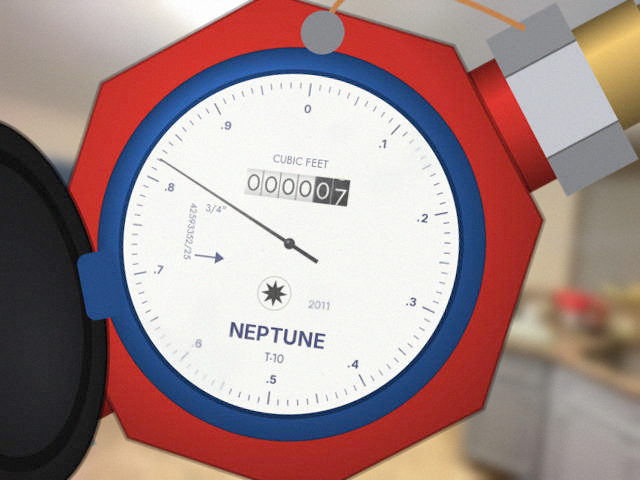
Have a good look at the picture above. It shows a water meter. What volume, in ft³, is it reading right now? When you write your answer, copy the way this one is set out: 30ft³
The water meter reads 6.82ft³
